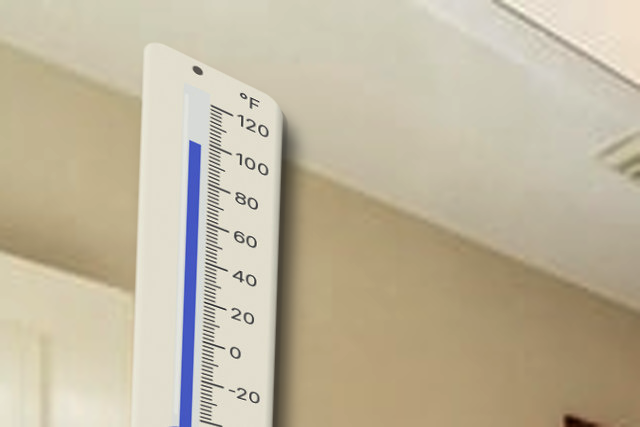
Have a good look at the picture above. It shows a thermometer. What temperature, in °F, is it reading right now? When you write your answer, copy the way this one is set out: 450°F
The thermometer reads 98°F
